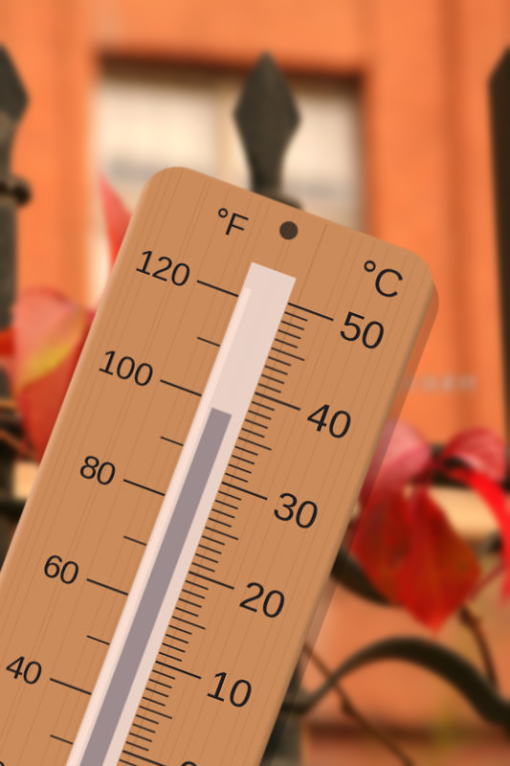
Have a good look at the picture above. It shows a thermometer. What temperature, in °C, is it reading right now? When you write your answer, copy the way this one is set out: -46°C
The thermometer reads 37°C
